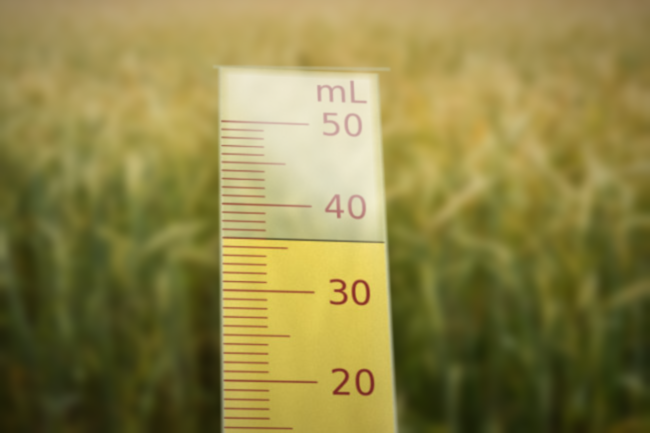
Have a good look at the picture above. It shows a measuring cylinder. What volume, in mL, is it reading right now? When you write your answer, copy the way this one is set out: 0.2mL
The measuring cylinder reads 36mL
